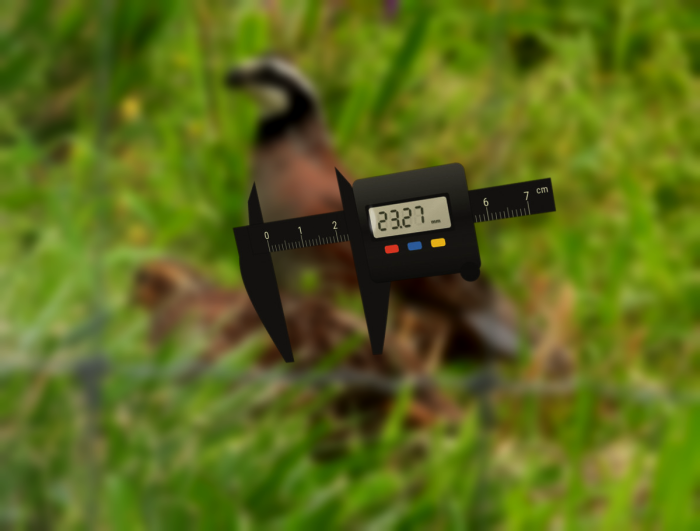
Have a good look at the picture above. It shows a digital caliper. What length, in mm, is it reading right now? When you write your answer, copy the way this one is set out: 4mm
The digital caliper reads 23.27mm
